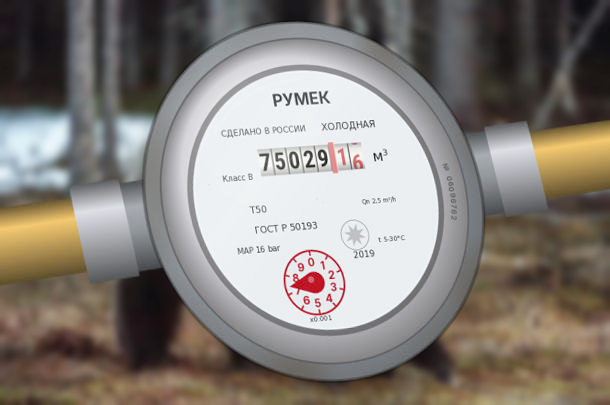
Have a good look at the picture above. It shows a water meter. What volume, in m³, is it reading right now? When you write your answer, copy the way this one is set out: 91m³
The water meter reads 75029.157m³
